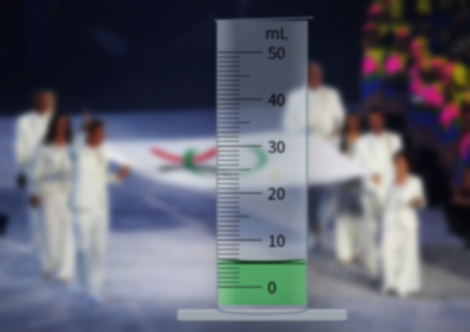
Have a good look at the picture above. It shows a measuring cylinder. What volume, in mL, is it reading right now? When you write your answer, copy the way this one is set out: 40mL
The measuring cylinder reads 5mL
